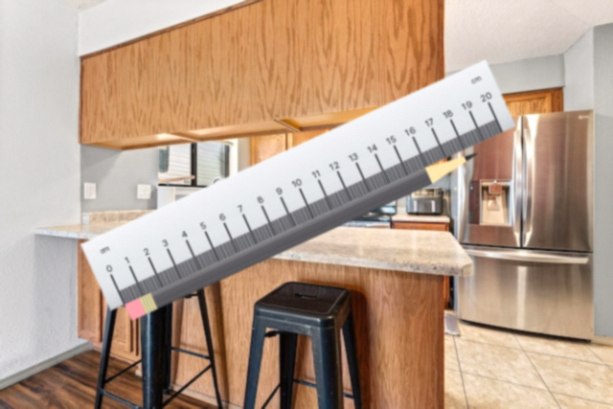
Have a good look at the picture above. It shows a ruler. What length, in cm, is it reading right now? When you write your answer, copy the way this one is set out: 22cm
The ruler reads 18.5cm
